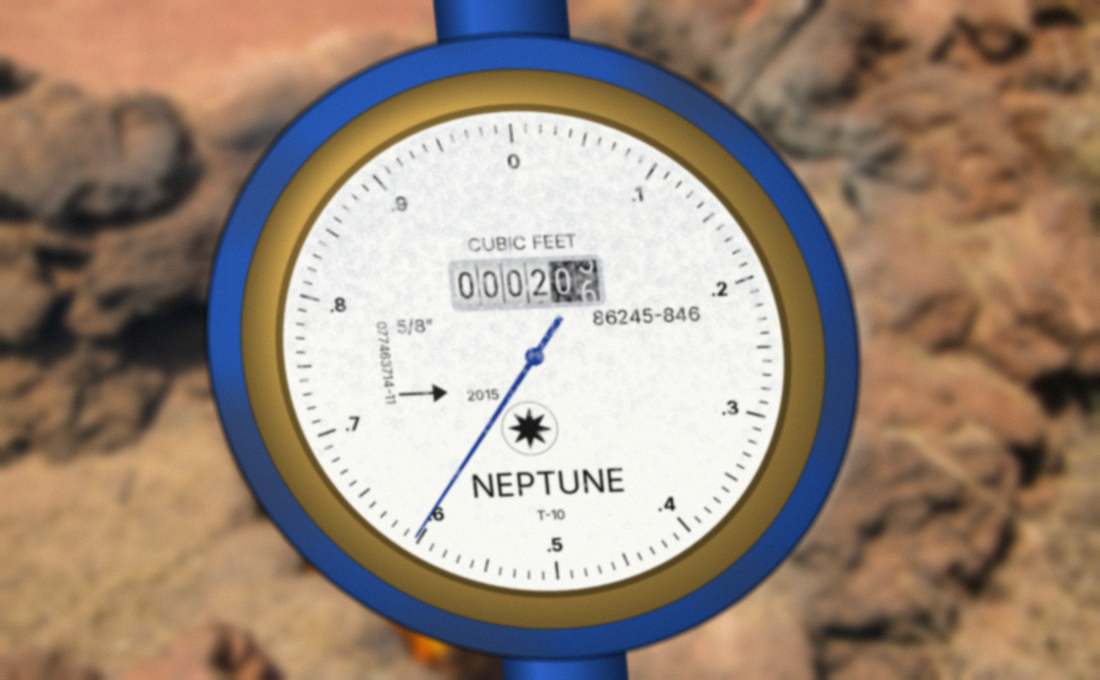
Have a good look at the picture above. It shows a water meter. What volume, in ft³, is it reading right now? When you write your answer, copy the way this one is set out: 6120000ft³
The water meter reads 205.60ft³
